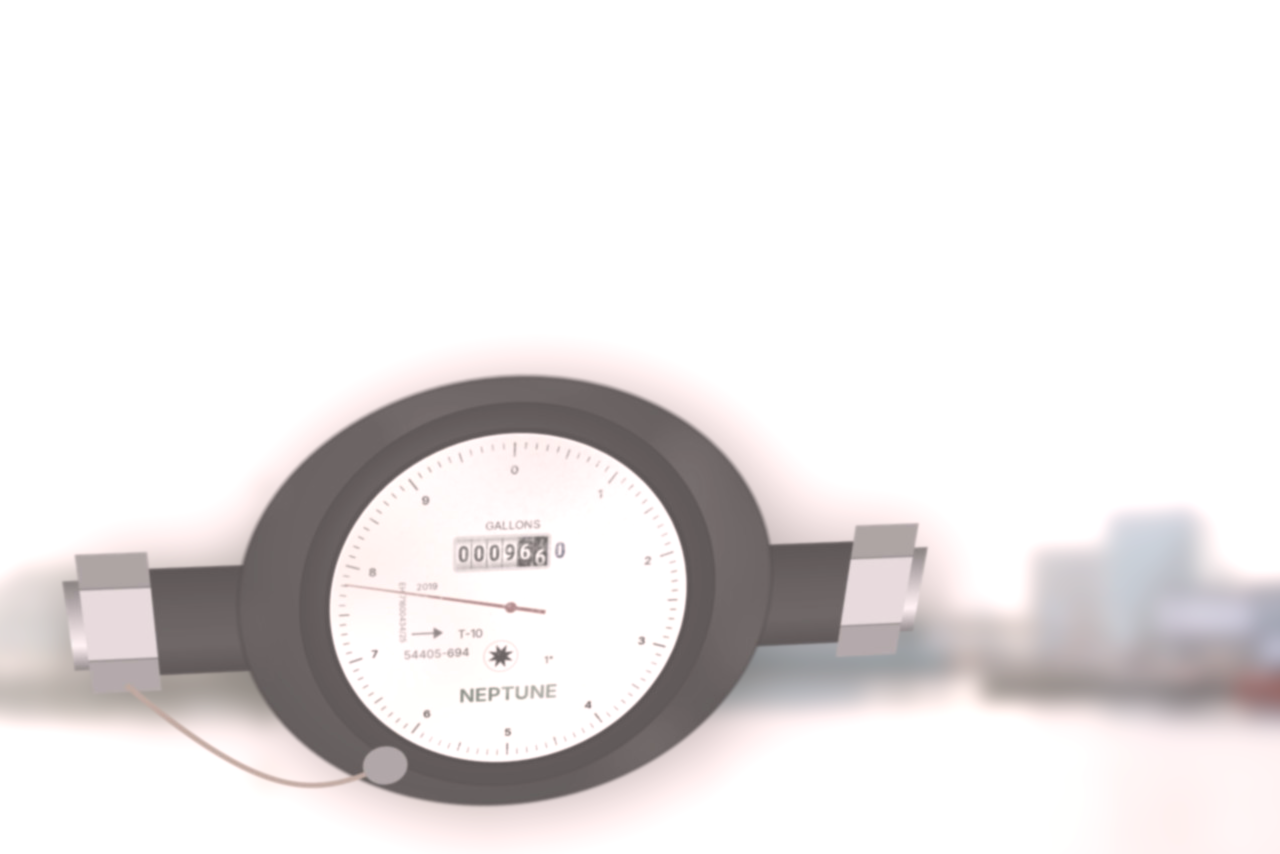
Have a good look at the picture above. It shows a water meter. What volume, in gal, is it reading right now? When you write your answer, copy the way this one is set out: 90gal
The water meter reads 9657.8gal
